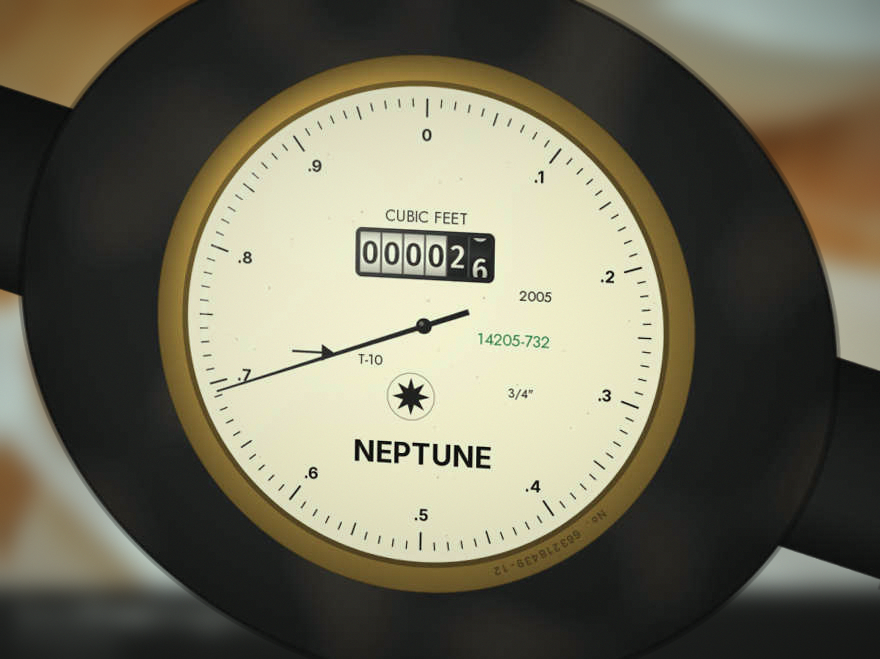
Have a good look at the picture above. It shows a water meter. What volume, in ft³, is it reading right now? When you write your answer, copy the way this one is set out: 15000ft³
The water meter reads 25.69ft³
